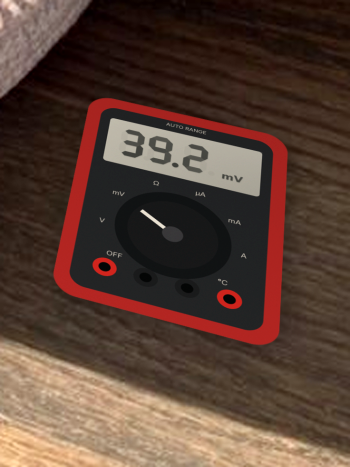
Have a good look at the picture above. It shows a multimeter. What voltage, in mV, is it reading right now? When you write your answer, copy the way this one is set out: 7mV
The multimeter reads 39.2mV
